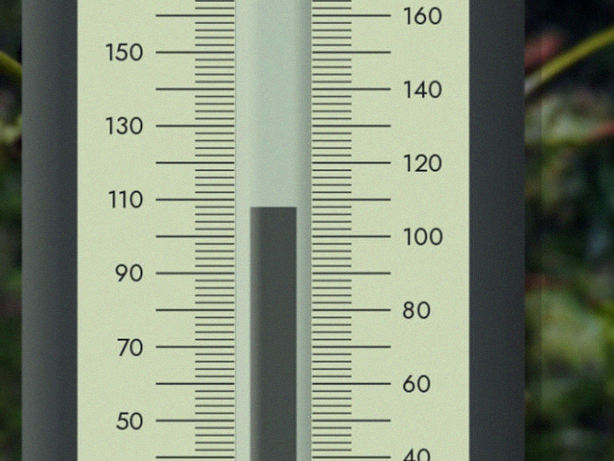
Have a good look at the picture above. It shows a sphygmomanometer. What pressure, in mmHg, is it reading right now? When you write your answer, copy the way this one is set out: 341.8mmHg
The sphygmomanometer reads 108mmHg
